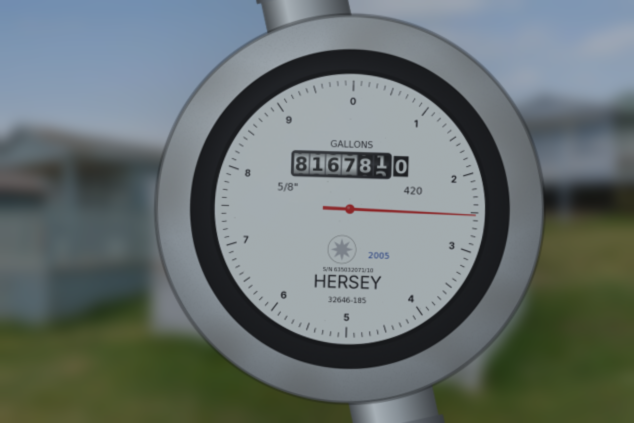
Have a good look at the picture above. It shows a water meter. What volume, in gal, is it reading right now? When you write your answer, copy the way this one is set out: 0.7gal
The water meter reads 8167812.5gal
